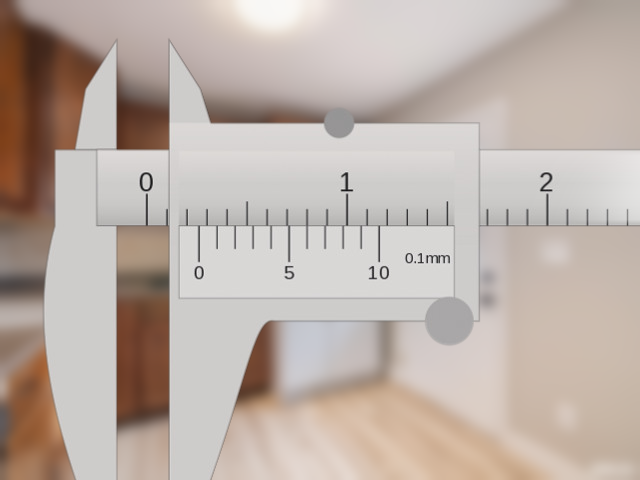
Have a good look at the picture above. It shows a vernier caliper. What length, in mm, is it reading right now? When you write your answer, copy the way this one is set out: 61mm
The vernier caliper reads 2.6mm
